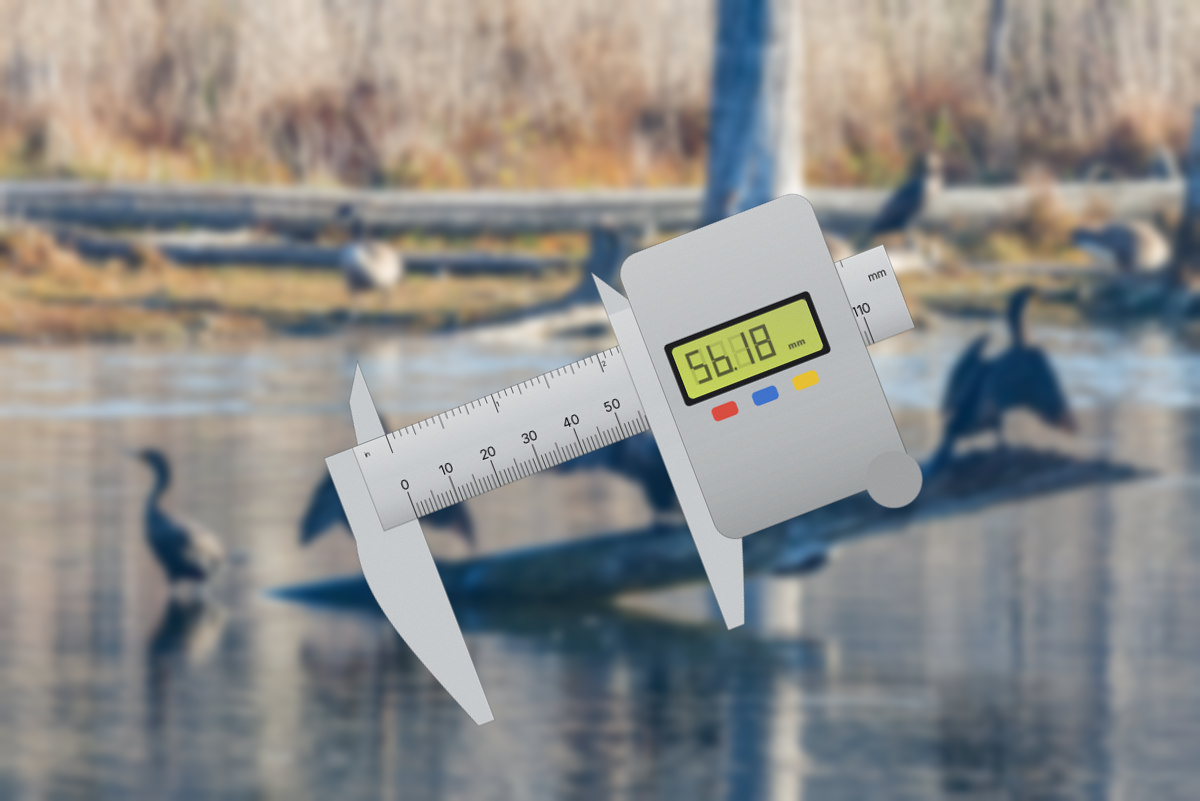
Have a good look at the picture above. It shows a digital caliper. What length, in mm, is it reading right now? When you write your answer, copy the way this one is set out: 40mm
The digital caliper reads 56.18mm
